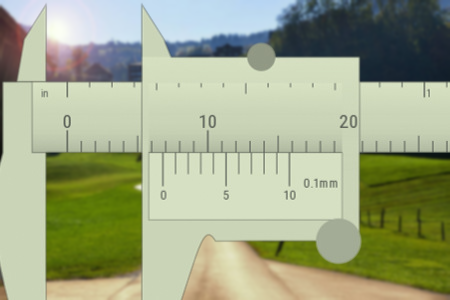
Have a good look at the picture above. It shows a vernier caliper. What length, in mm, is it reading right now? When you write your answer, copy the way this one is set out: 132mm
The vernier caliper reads 6.8mm
